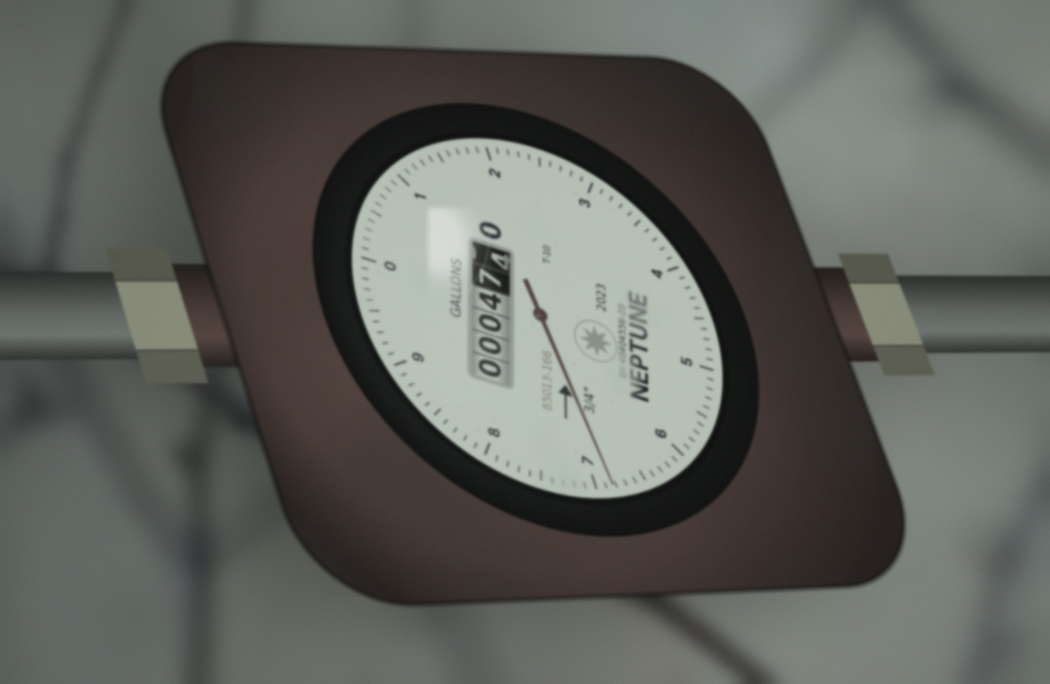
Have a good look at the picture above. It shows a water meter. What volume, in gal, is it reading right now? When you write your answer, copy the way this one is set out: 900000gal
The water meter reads 4736.8gal
